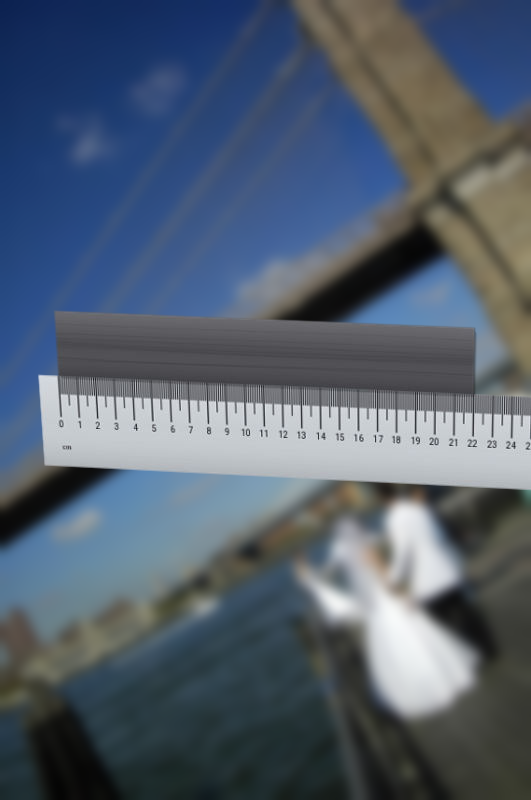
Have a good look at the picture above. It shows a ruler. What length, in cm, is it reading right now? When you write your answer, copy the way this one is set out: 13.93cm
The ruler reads 22cm
